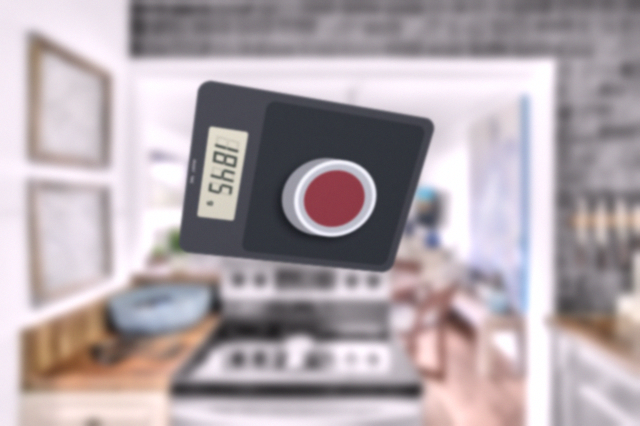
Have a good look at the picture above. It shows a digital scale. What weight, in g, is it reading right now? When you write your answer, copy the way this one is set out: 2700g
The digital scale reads 1845g
